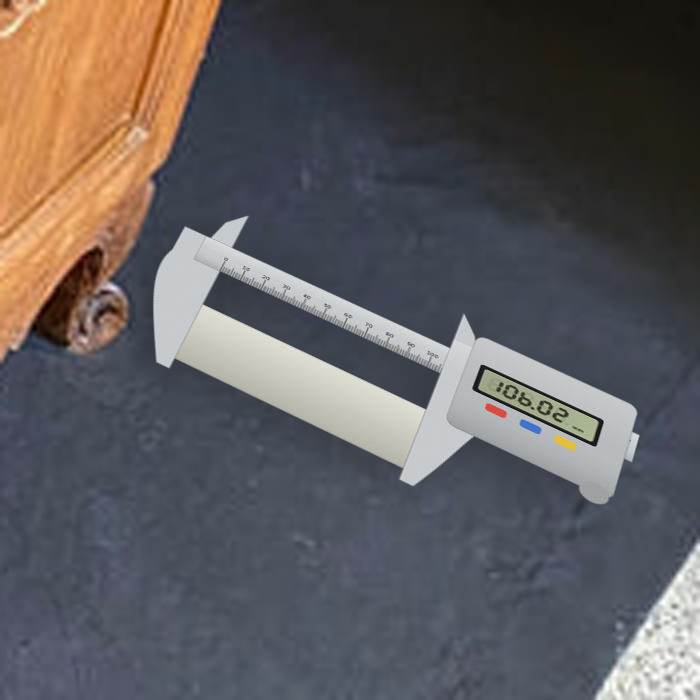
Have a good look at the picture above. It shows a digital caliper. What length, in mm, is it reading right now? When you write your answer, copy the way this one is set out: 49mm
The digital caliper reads 106.02mm
